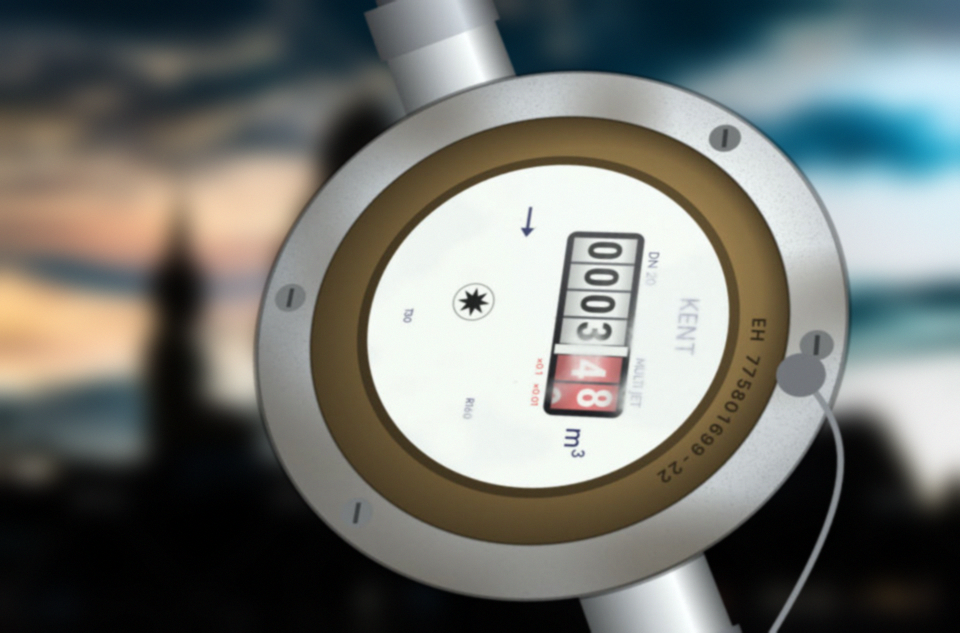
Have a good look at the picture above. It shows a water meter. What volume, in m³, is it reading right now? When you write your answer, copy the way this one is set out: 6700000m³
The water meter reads 3.48m³
